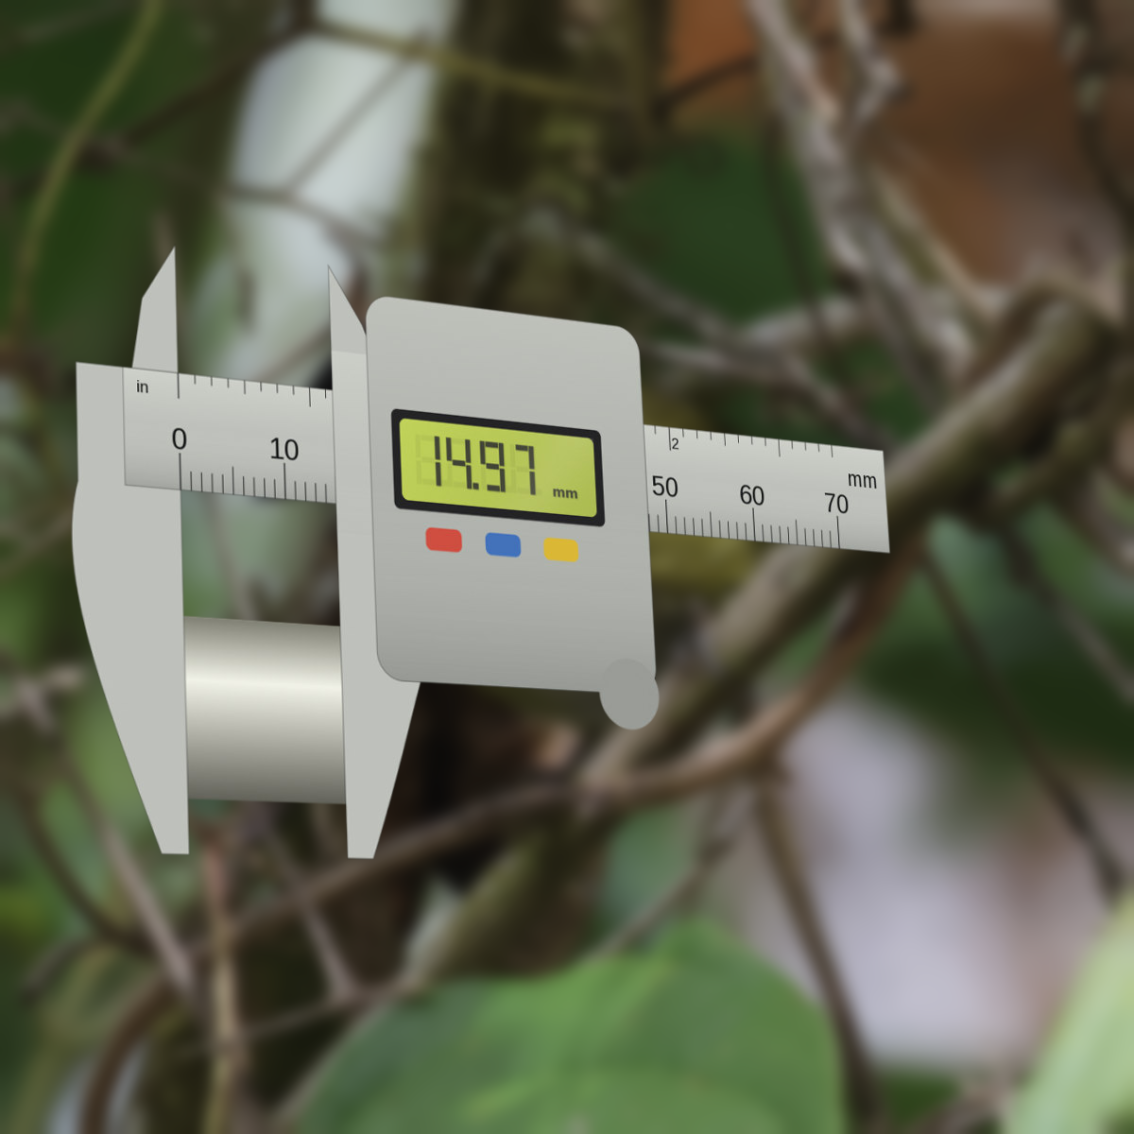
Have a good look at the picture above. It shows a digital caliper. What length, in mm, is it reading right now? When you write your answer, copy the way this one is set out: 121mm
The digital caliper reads 14.97mm
